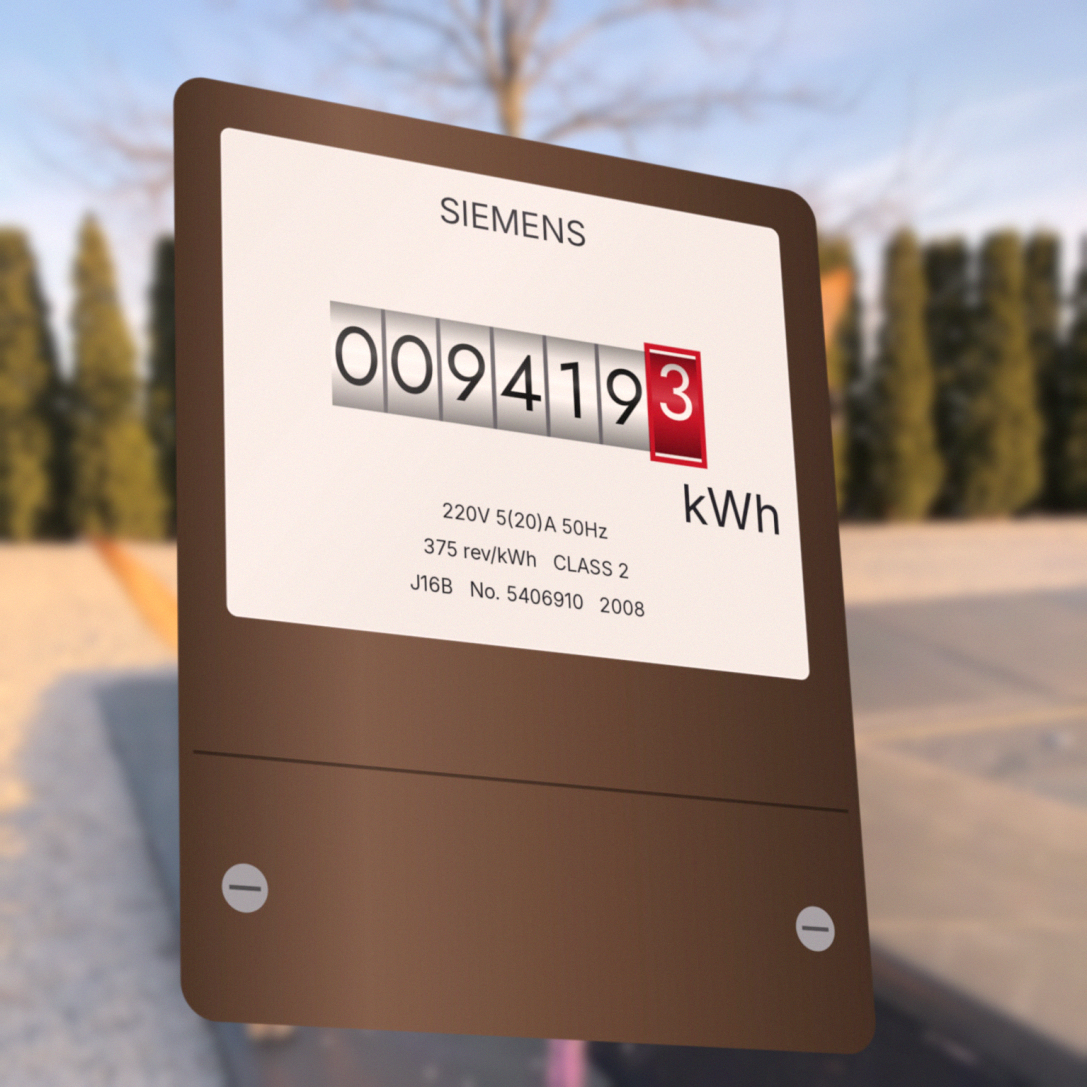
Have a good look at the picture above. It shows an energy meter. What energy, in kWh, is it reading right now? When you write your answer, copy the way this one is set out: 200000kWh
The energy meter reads 9419.3kWh
